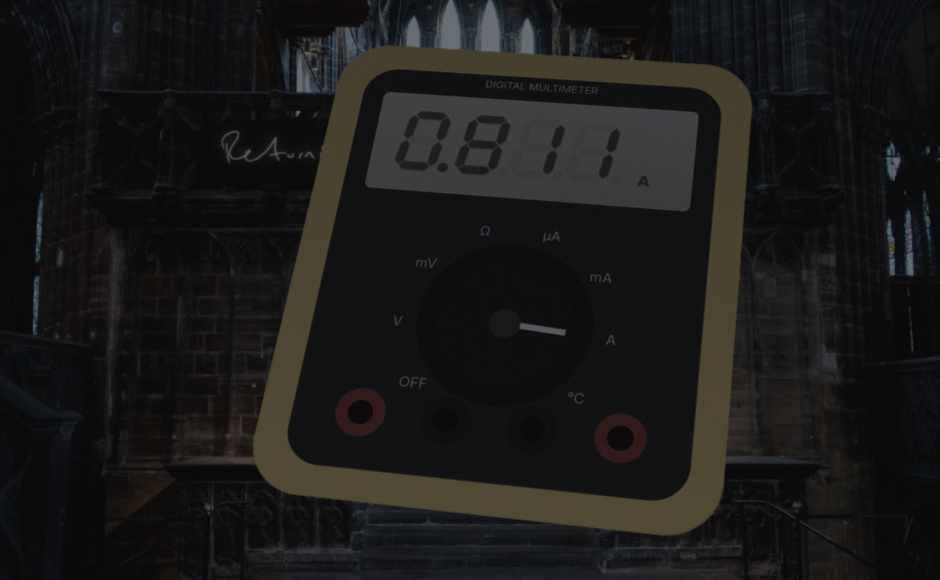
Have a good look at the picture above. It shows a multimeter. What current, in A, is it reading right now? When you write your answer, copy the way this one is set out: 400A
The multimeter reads 0.811A
